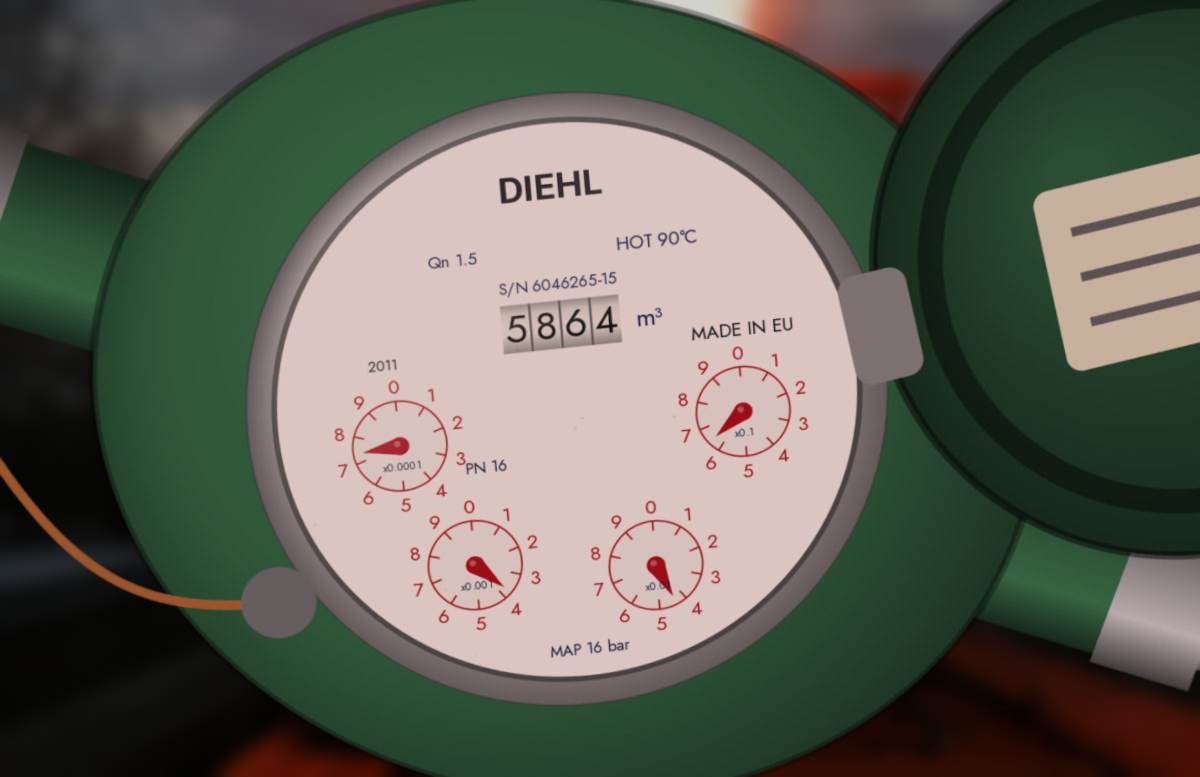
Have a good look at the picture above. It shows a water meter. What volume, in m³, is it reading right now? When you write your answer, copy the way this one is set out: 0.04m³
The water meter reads 5864.6437m³
